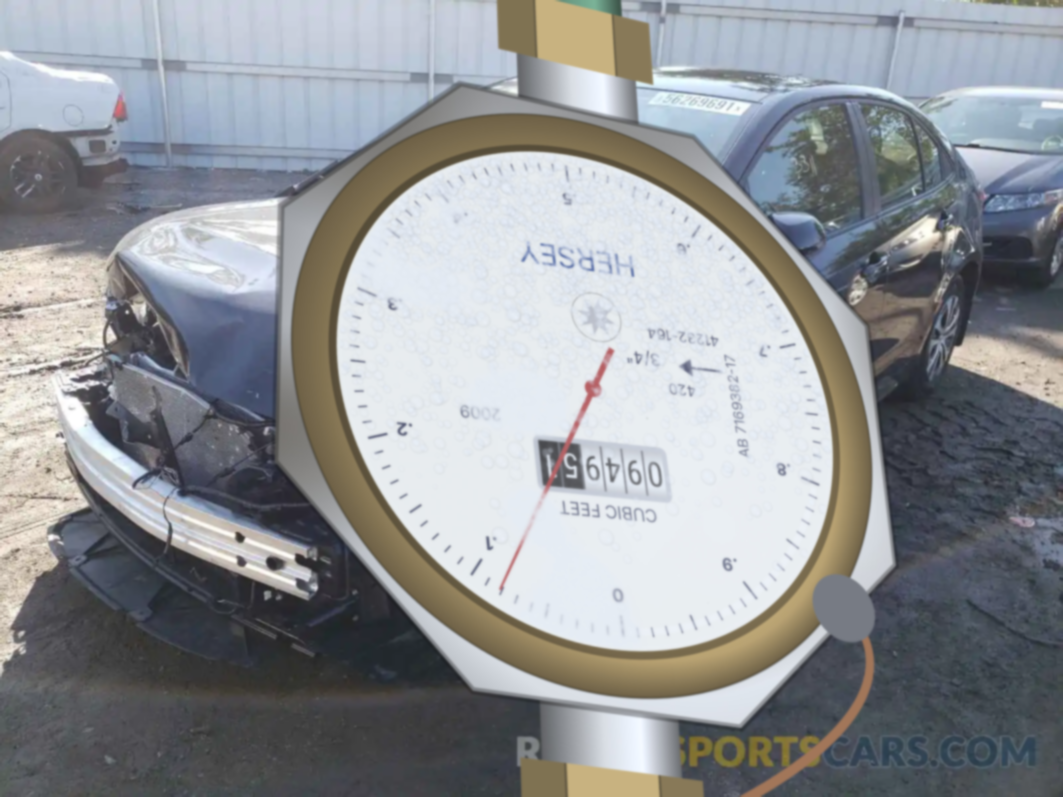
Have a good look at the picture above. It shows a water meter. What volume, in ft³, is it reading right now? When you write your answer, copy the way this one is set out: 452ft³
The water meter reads 94951.08ft³
